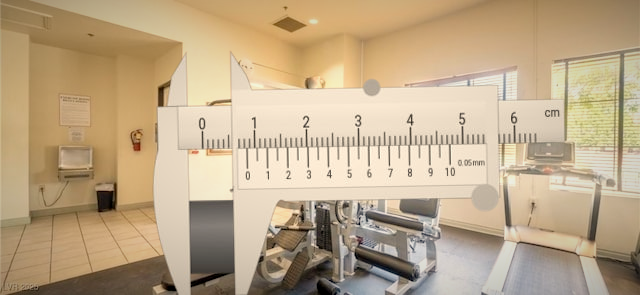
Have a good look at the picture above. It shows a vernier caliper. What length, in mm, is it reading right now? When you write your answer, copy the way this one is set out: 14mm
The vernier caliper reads 8.5mm
